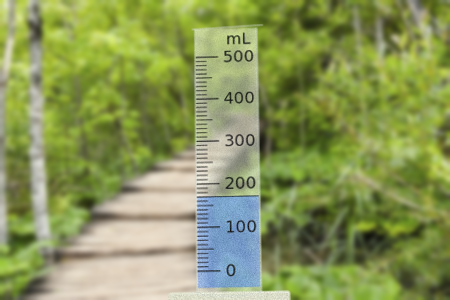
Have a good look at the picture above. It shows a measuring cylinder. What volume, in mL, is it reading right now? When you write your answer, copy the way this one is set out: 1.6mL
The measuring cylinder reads 170mL
